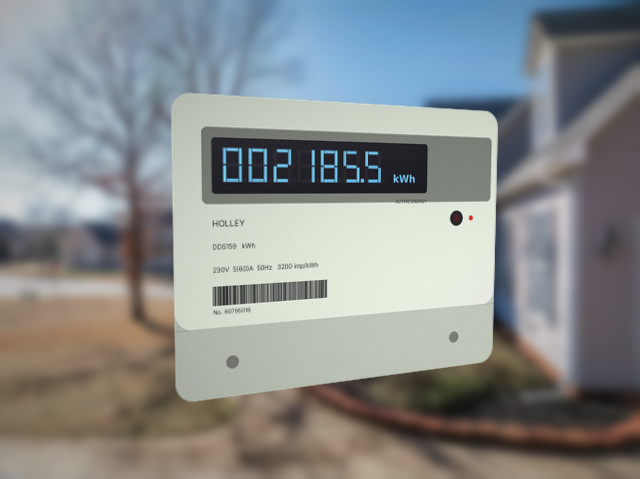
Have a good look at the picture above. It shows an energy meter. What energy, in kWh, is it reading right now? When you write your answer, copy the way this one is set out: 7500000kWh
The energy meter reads 2185.5kWh
